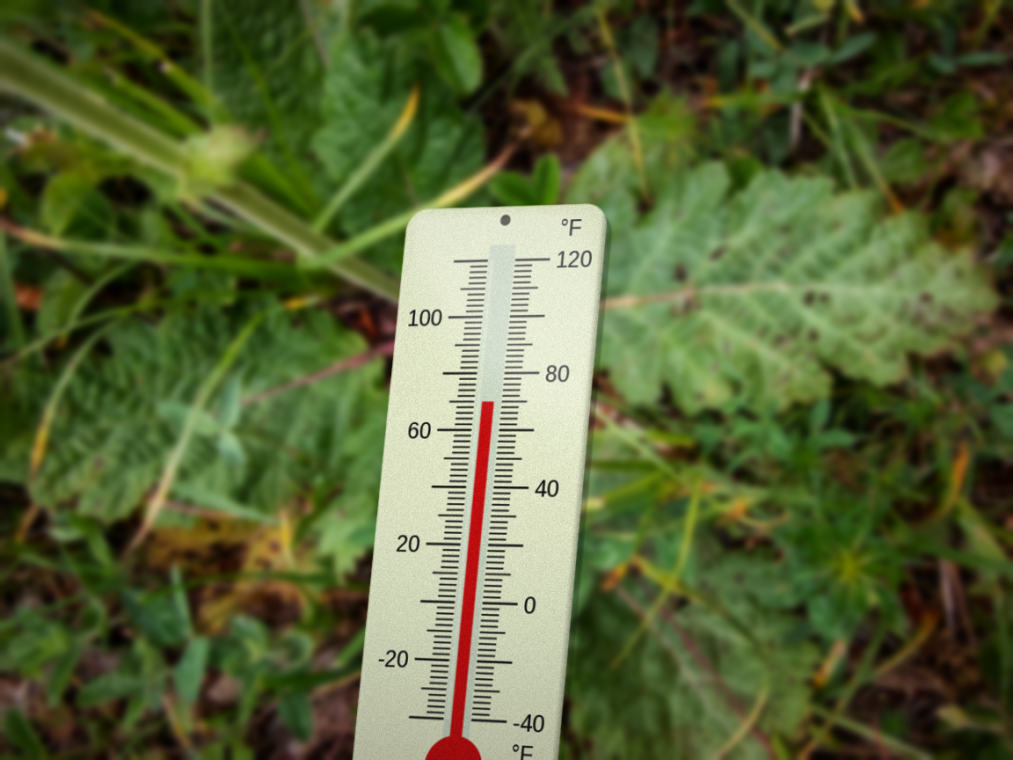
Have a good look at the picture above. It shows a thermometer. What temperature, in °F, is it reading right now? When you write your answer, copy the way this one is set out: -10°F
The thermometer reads 70°F
